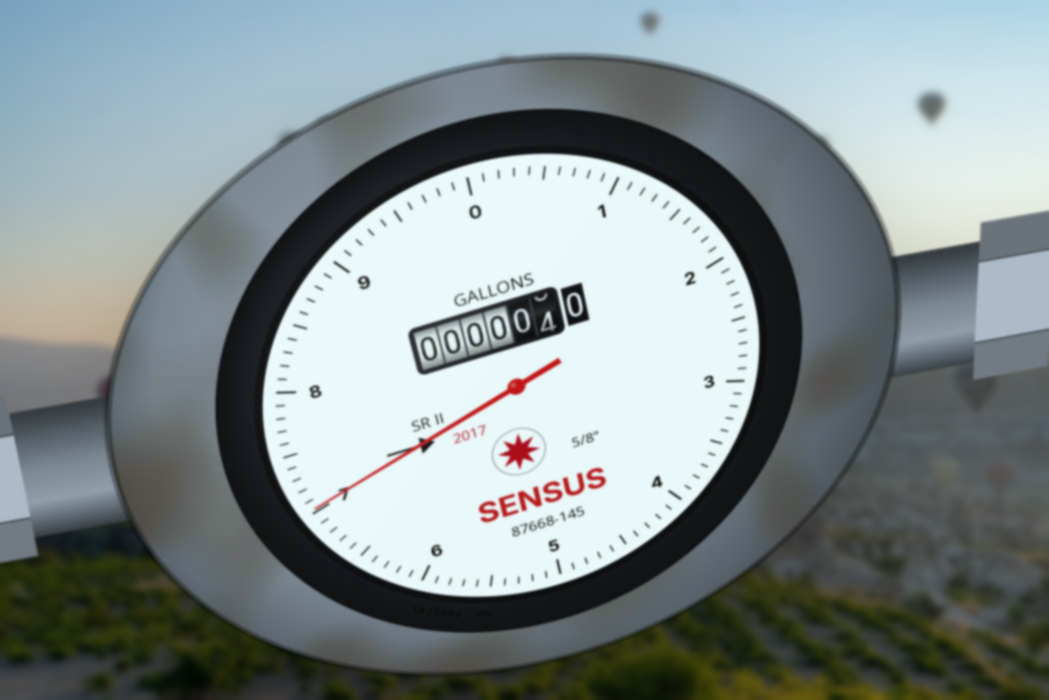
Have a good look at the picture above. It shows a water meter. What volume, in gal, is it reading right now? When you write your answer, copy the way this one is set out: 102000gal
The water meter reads 37.0gal
